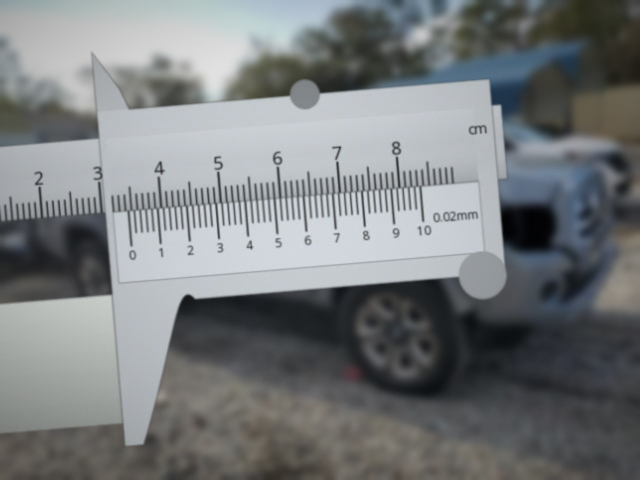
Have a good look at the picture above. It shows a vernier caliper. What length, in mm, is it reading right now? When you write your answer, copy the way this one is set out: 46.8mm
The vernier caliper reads 34.5mm
